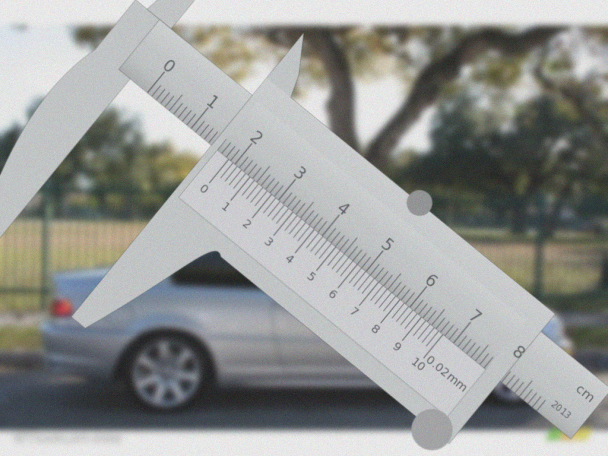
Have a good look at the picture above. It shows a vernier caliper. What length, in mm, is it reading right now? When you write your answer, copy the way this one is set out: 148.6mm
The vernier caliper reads 18.6mm
